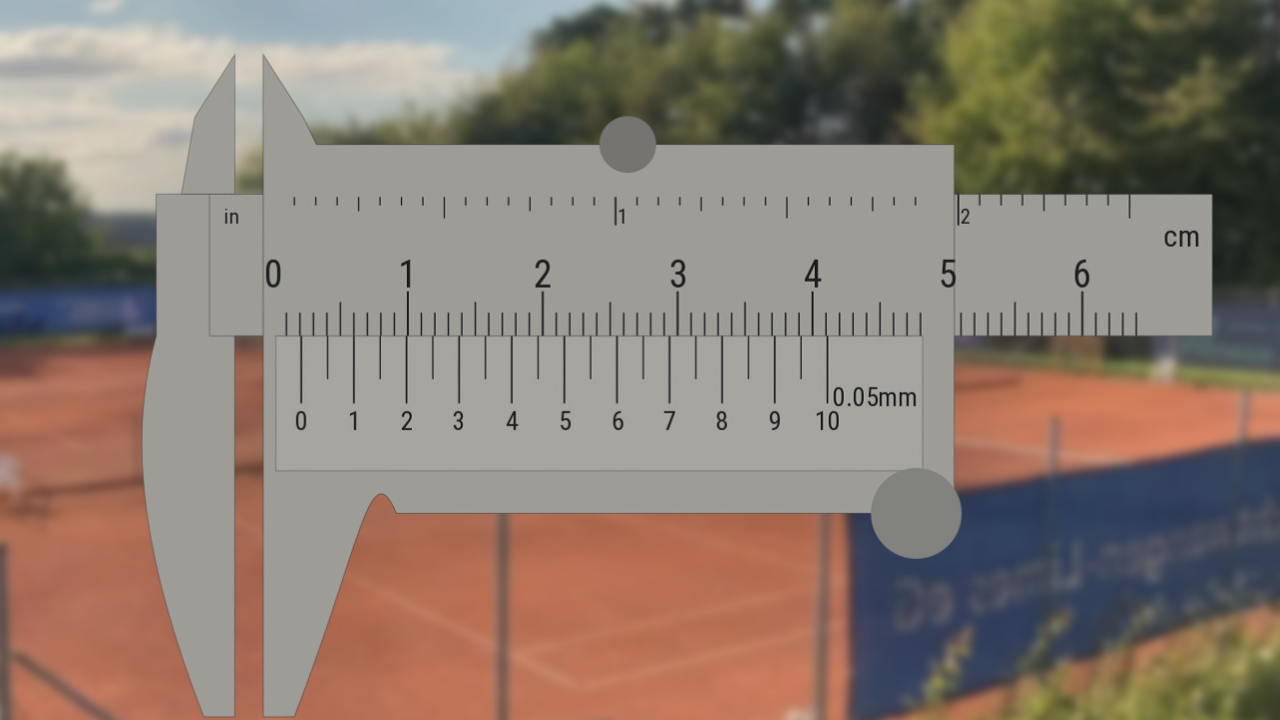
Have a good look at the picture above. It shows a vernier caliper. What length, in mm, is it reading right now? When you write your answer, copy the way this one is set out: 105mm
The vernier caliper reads 2.1mm
